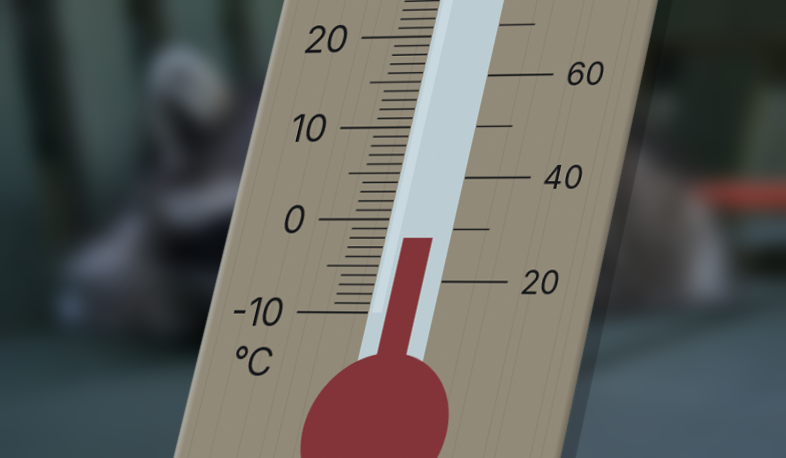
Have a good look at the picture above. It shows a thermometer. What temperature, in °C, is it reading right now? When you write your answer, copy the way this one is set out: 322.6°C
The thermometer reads -2°C
